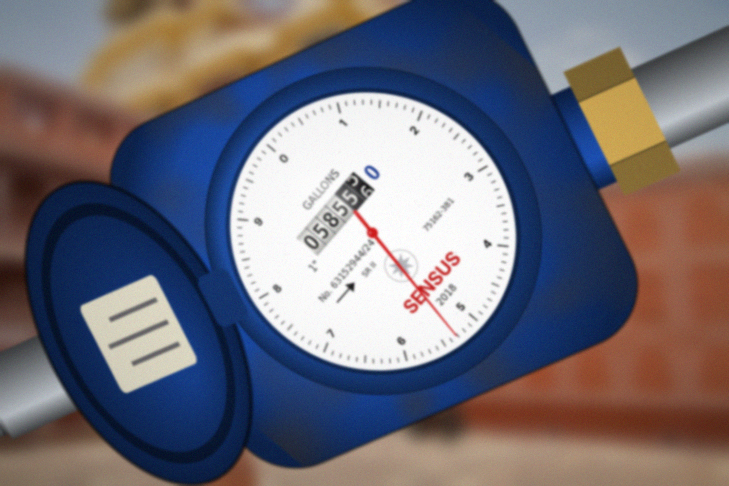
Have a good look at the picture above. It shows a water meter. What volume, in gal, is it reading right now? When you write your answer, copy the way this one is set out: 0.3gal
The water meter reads 585555.3gal
